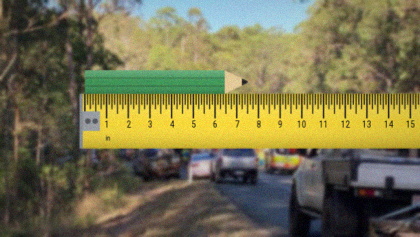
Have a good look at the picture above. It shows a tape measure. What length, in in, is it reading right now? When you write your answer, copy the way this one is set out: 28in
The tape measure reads 7.5in
